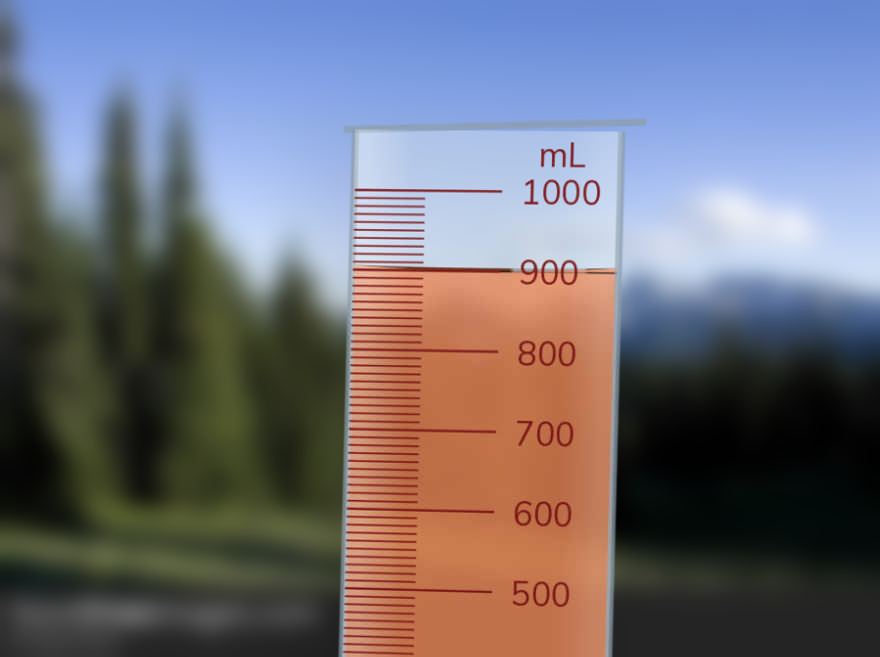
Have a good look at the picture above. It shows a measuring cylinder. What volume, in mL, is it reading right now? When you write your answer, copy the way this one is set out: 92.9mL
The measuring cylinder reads 900mL
